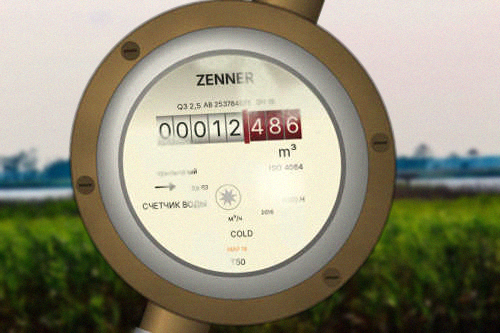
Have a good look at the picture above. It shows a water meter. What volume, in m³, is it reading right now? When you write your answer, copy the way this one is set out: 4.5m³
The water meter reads 12.486m³
